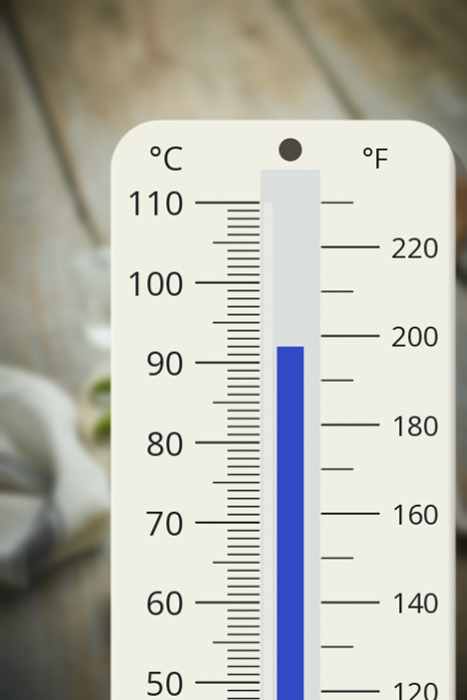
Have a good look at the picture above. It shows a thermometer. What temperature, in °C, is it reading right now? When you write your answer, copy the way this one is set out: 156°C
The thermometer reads 92°C
